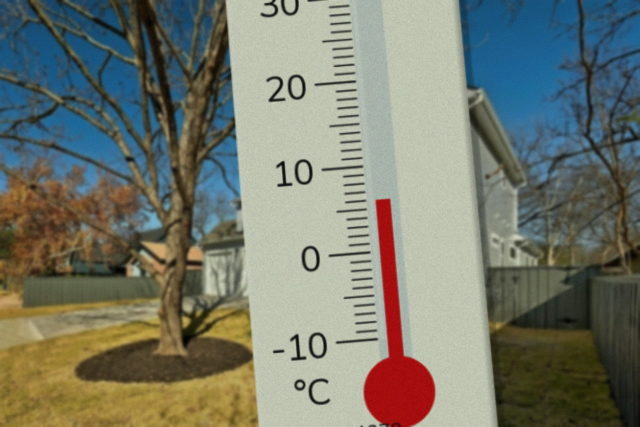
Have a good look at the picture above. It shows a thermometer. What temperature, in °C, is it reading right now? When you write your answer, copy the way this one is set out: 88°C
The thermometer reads 6°C
